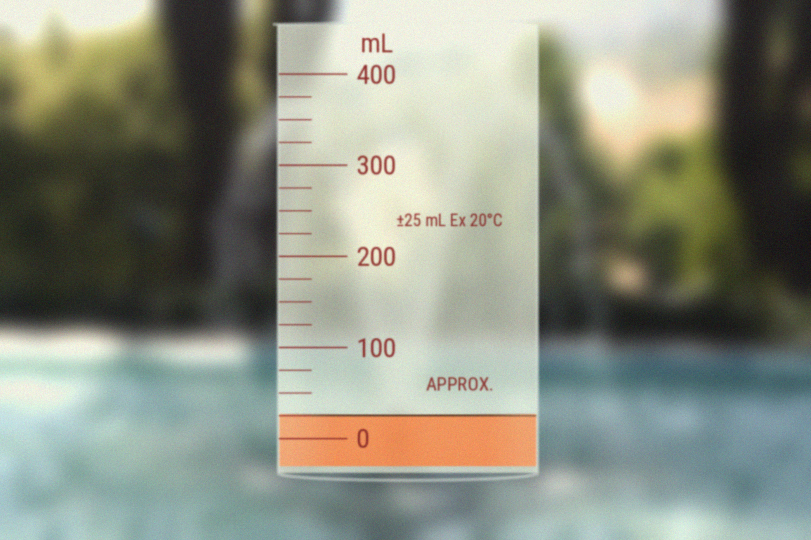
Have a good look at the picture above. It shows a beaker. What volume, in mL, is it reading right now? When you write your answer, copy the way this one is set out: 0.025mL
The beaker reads 25mL
